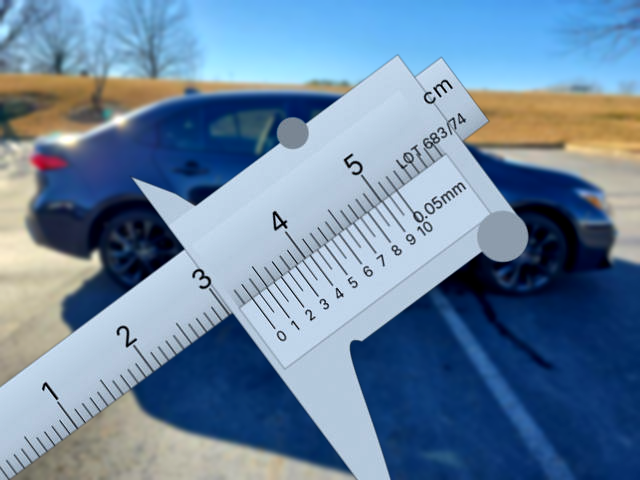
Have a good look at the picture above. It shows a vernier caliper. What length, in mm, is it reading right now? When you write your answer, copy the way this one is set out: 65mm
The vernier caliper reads 33.0mm
